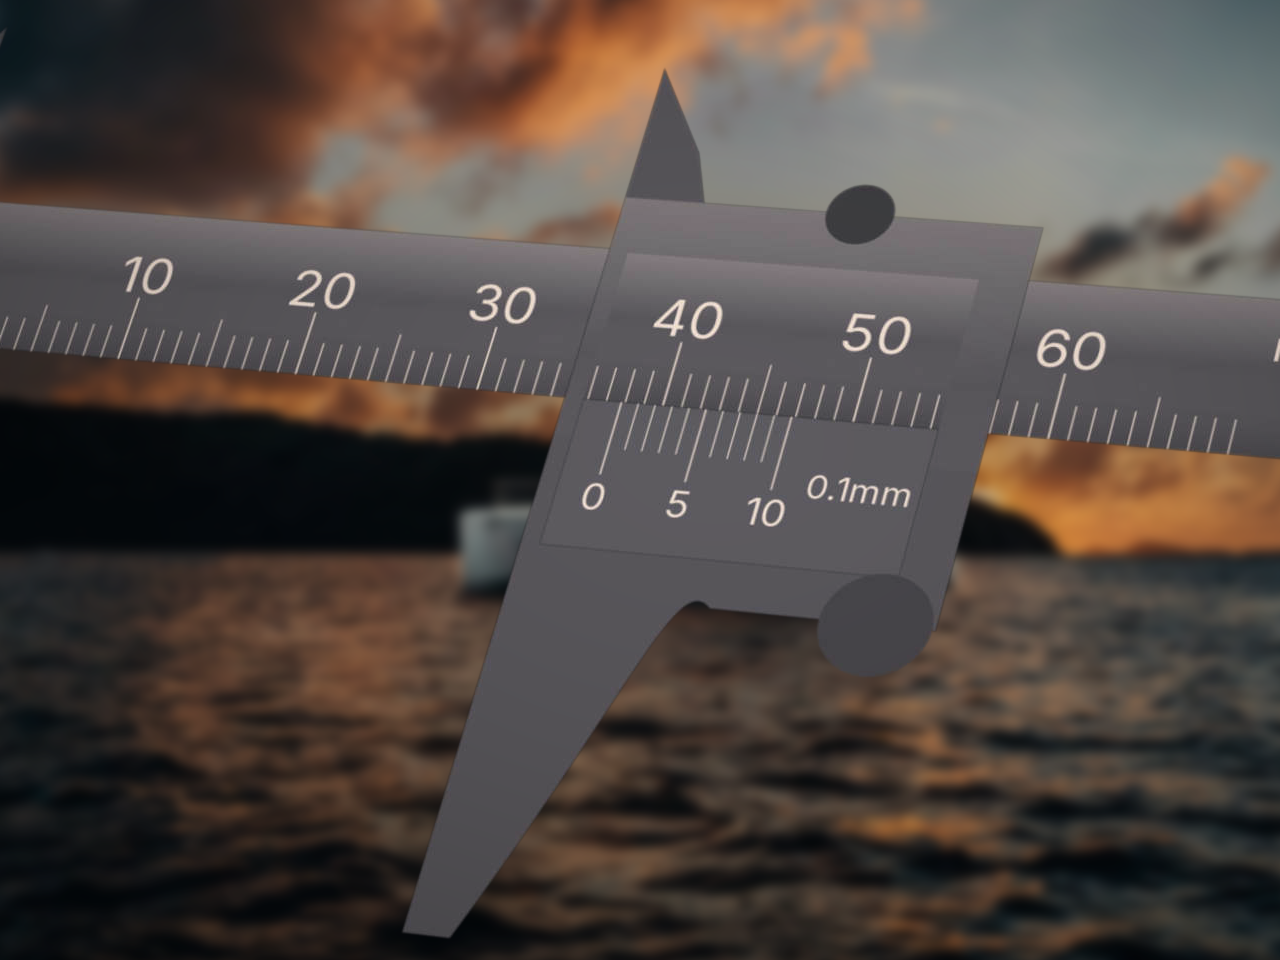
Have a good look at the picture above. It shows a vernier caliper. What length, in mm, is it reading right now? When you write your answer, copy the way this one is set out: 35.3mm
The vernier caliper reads 37.8mm
